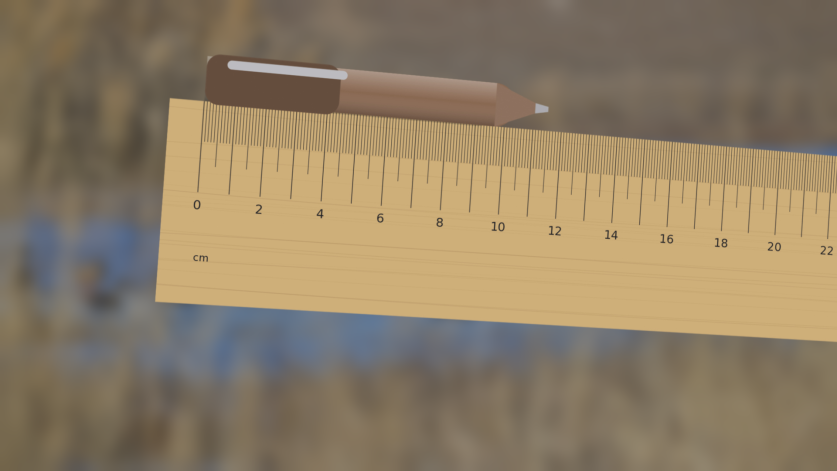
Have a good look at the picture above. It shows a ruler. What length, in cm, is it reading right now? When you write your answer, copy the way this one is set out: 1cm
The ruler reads 11.5cm
